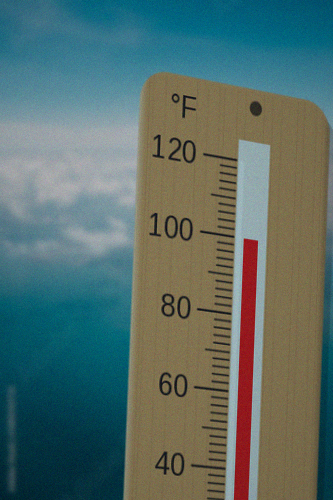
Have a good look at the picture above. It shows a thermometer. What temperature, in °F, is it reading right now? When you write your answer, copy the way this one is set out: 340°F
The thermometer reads 100°F
